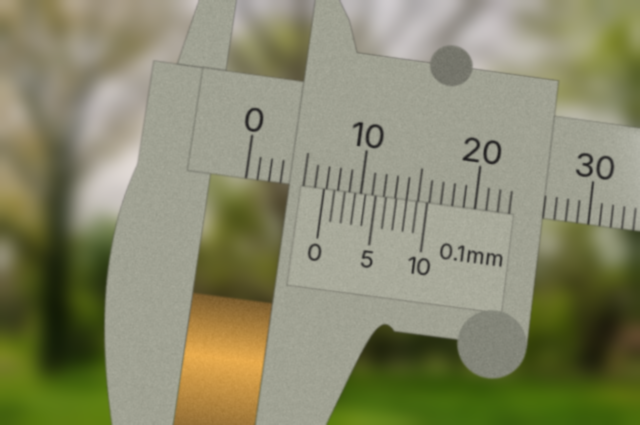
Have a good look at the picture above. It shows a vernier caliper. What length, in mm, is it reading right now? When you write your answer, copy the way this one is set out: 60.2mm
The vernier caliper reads 6.8mm
